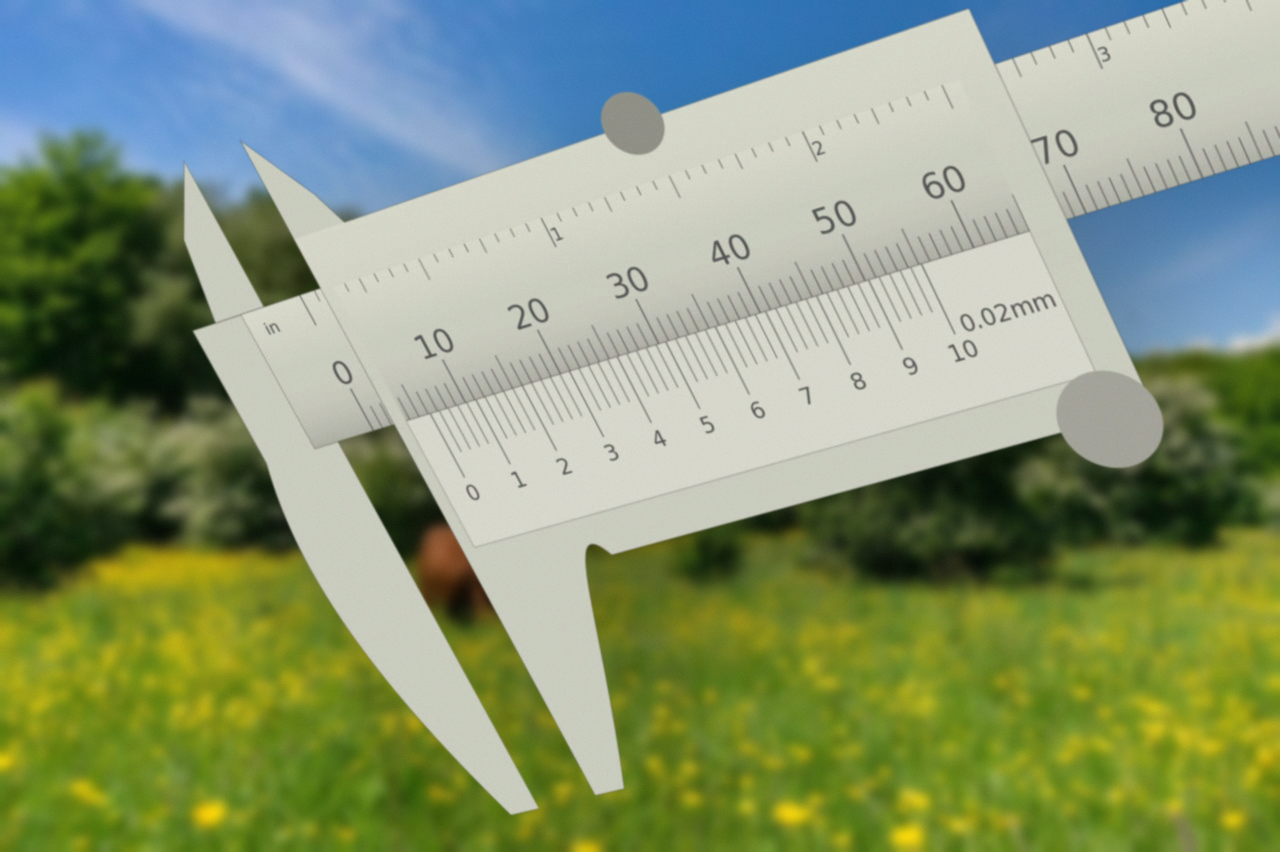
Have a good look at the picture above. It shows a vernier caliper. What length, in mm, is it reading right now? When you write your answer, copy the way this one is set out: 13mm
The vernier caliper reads 6.2mm
